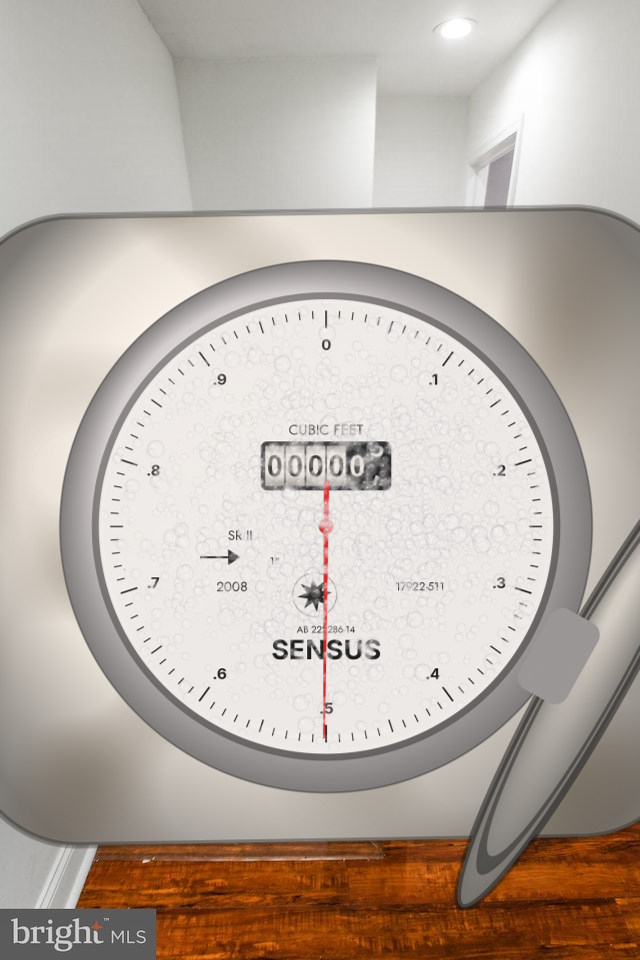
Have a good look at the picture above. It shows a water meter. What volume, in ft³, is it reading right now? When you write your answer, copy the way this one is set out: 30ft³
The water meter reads 3.50ft³
